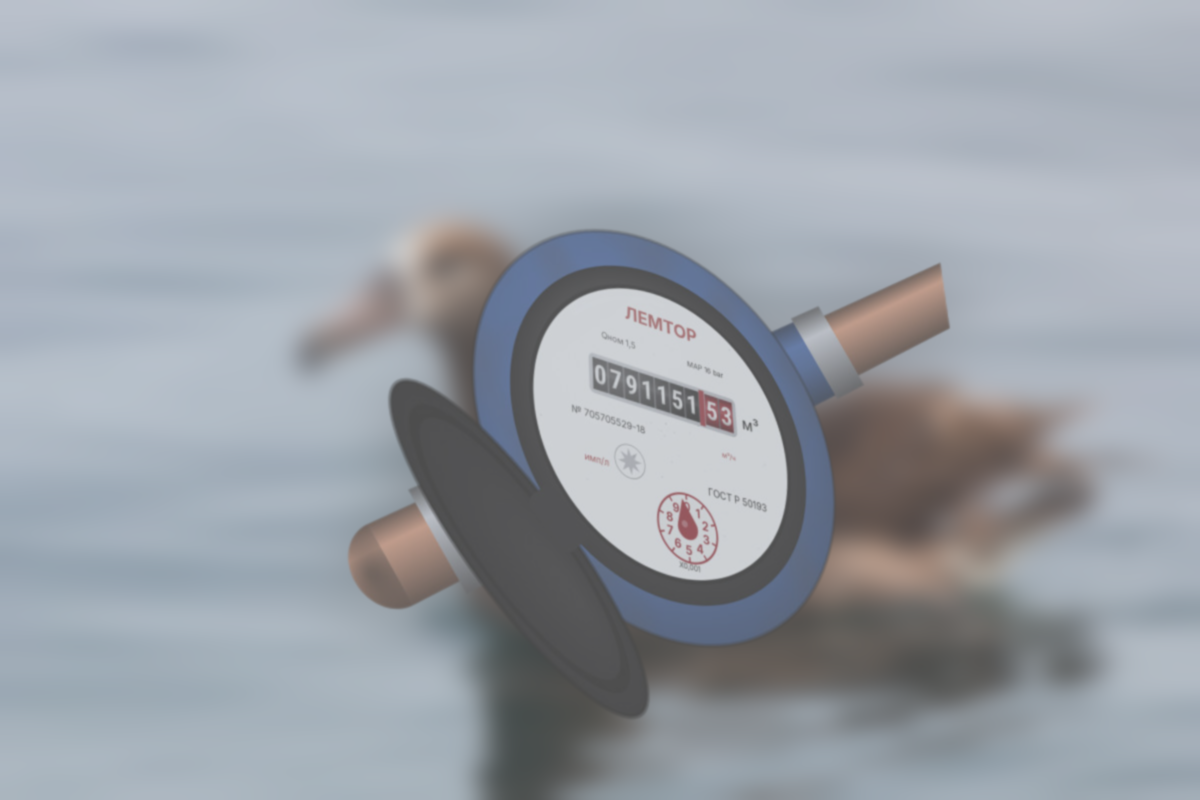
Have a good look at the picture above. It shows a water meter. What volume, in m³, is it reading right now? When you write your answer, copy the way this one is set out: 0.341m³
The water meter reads 791151.529m³
